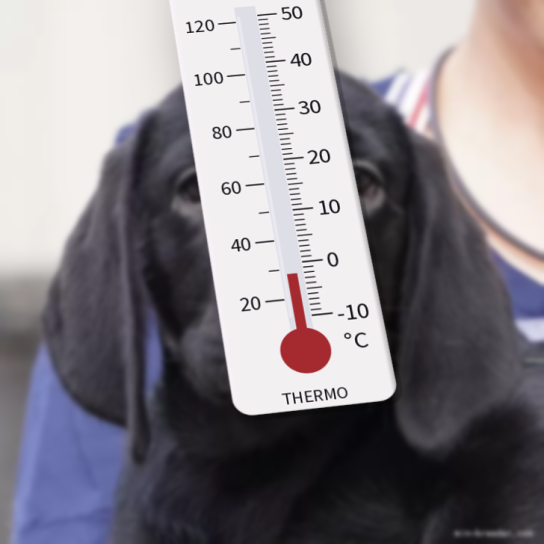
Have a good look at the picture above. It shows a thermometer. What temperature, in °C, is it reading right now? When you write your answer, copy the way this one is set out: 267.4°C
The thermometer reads -2°C
